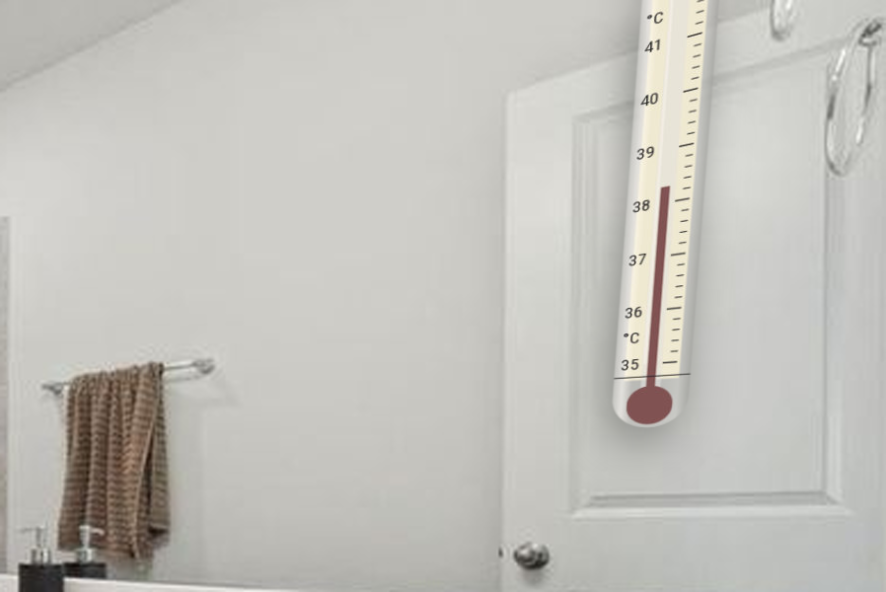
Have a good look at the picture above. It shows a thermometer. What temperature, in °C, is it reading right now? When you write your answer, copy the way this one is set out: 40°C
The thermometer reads 38.3°C
